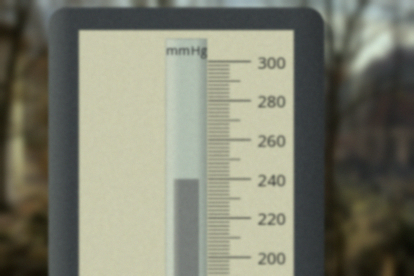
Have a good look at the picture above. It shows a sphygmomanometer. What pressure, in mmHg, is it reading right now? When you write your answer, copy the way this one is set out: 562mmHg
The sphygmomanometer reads 240mmHg
